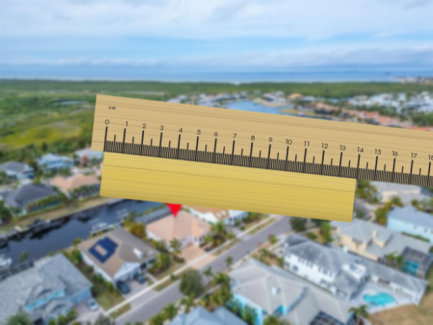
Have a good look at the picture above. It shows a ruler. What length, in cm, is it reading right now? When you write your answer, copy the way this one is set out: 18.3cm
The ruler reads 14cm
